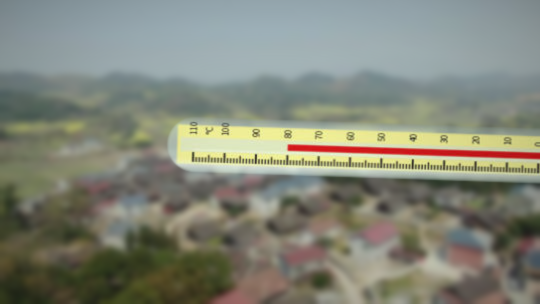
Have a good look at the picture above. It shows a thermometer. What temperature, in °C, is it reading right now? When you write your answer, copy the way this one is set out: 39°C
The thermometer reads 80°C
